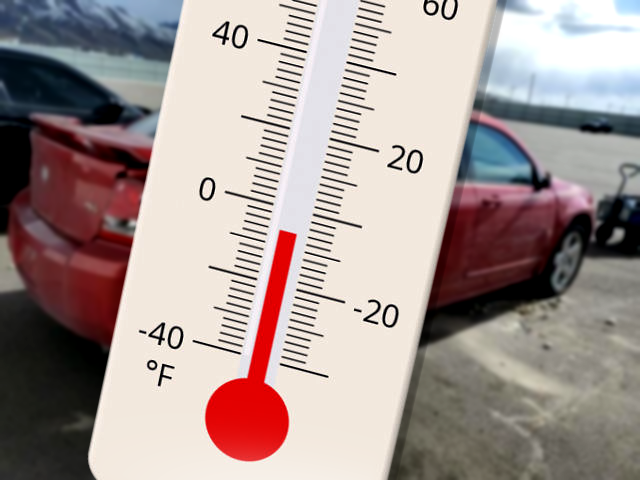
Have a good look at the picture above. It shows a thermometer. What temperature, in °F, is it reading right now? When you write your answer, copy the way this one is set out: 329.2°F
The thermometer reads -6°F
